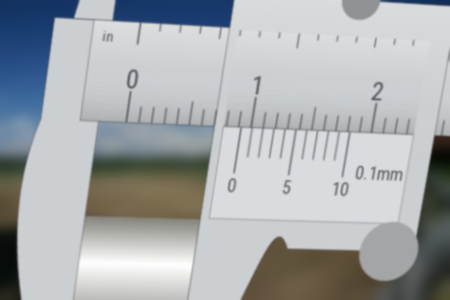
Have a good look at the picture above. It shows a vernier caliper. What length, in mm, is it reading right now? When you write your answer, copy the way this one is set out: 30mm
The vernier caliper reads 9.2mm
